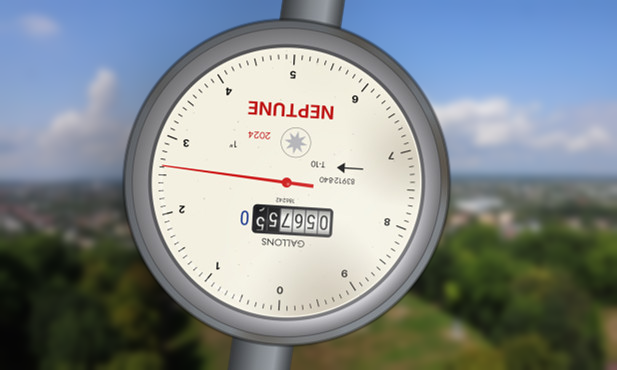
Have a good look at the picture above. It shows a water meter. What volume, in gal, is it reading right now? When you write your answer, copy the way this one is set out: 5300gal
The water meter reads 567552.6gal
